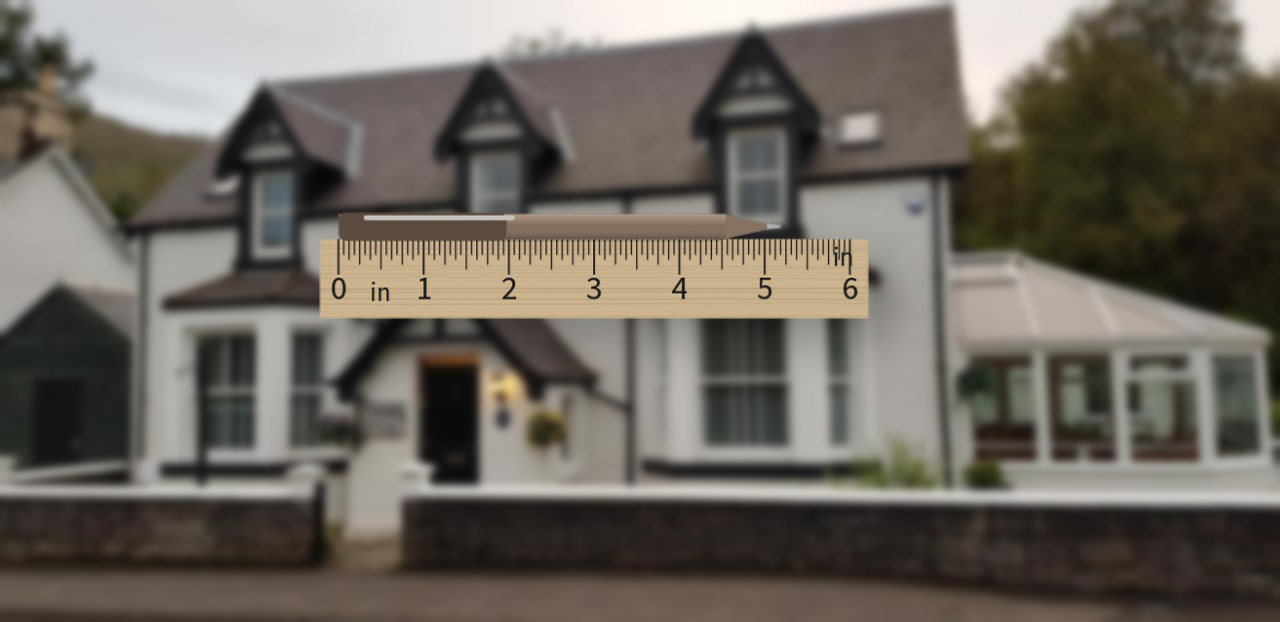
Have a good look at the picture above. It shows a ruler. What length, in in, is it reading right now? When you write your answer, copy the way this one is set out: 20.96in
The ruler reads 5.1875in
